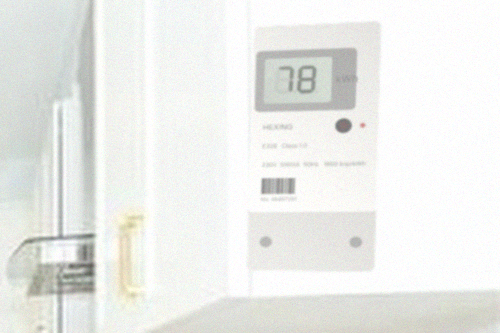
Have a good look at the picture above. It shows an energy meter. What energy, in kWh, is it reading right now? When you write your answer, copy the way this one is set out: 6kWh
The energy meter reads 78kWh
